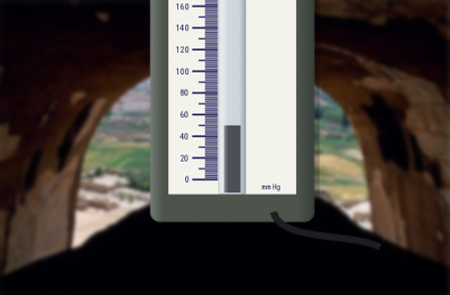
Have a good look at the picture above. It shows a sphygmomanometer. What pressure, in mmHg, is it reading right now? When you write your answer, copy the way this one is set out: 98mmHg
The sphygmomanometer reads 50mmHg
